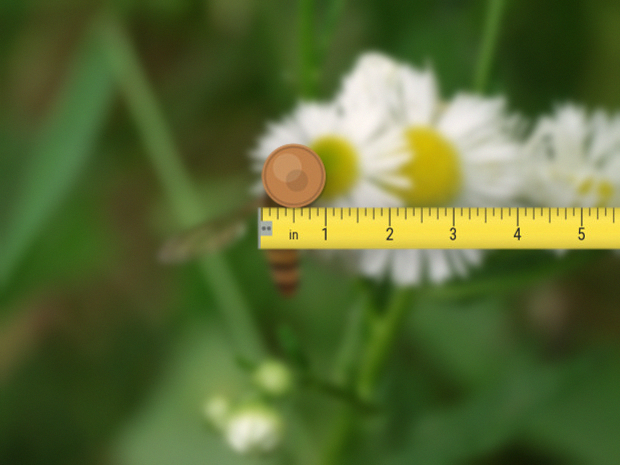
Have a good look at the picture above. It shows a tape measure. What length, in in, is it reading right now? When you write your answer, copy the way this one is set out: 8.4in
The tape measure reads 1in
